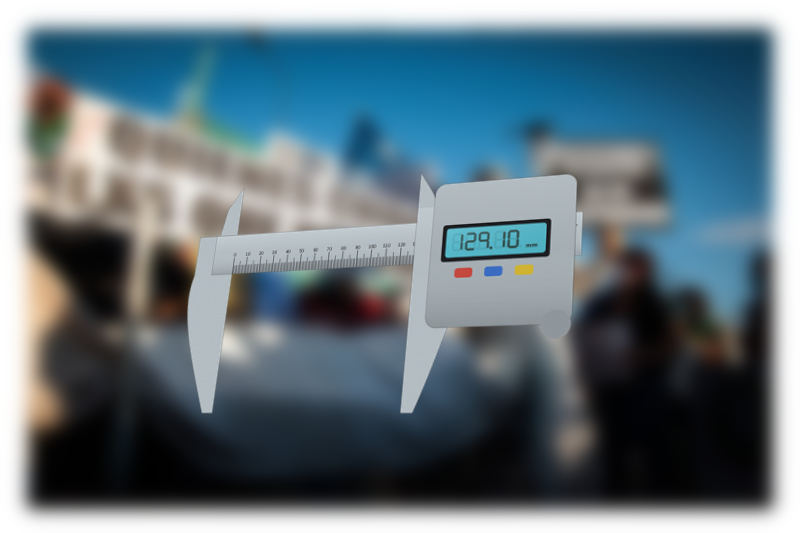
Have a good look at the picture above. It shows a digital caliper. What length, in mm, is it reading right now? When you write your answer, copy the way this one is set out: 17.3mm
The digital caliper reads 129.10mm
